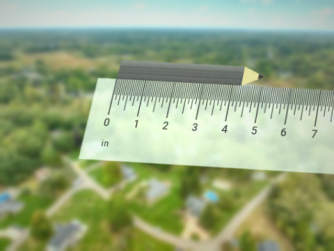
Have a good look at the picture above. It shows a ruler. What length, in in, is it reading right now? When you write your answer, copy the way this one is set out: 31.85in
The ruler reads 5in
